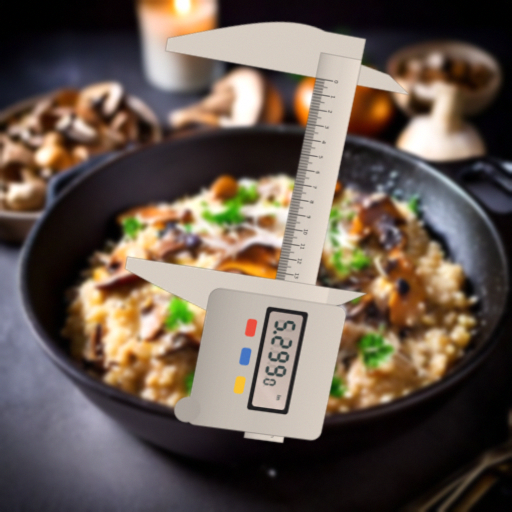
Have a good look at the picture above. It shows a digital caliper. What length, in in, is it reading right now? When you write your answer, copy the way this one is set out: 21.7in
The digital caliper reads 5.2990in
